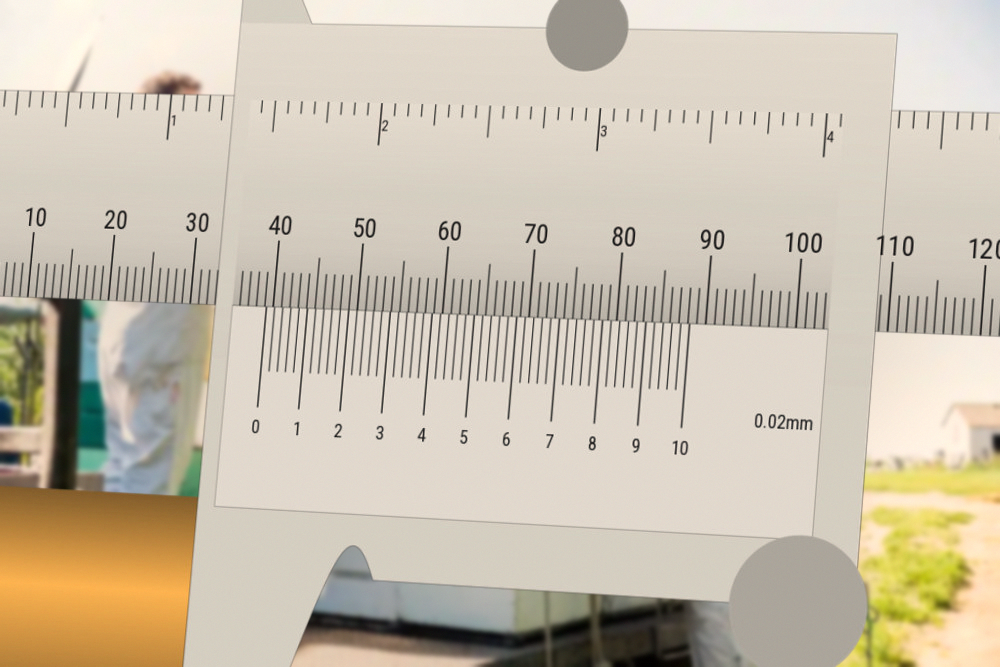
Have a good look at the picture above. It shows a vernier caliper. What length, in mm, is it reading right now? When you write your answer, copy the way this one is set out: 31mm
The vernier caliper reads 39.2mm
